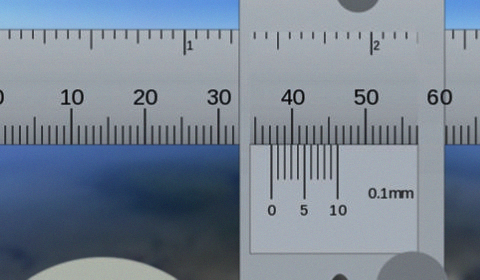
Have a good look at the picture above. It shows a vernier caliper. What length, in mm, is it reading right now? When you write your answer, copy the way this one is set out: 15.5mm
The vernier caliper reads 37.2mm
